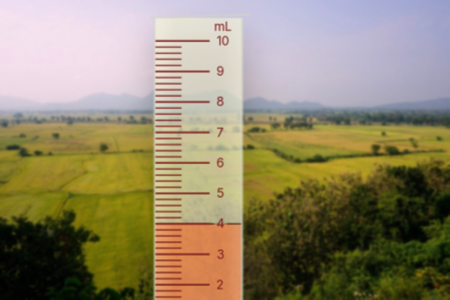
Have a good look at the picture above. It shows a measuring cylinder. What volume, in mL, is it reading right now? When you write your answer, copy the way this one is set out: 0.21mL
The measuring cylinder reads 4mL
